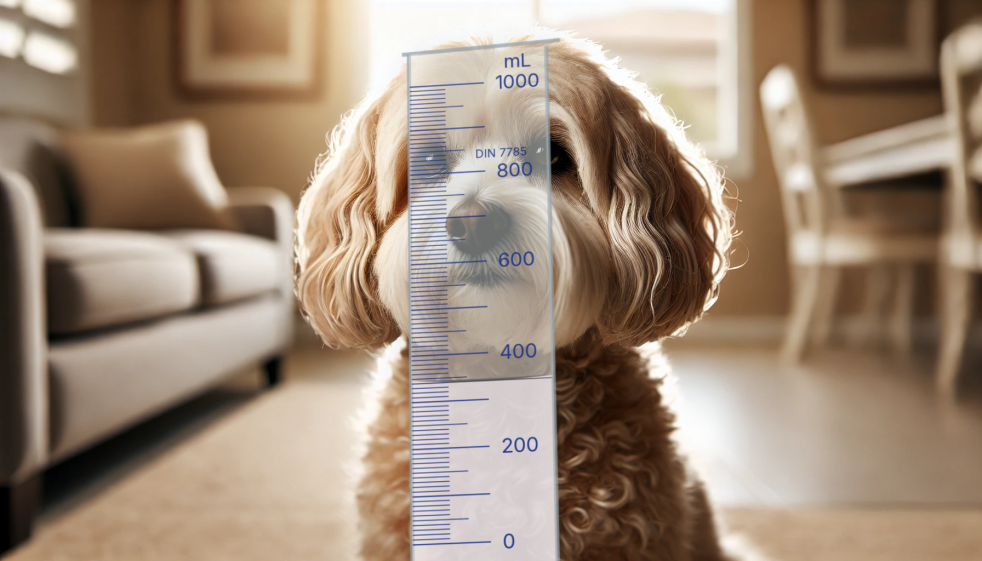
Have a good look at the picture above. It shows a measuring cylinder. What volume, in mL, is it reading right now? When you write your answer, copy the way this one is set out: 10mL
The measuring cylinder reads 340mL
